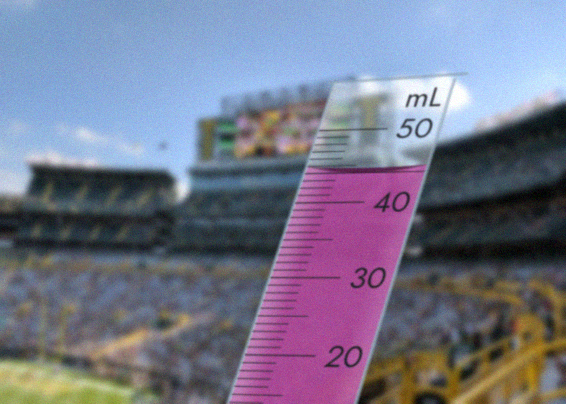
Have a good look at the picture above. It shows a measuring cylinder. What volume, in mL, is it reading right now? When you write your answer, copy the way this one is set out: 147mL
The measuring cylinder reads 44mL
